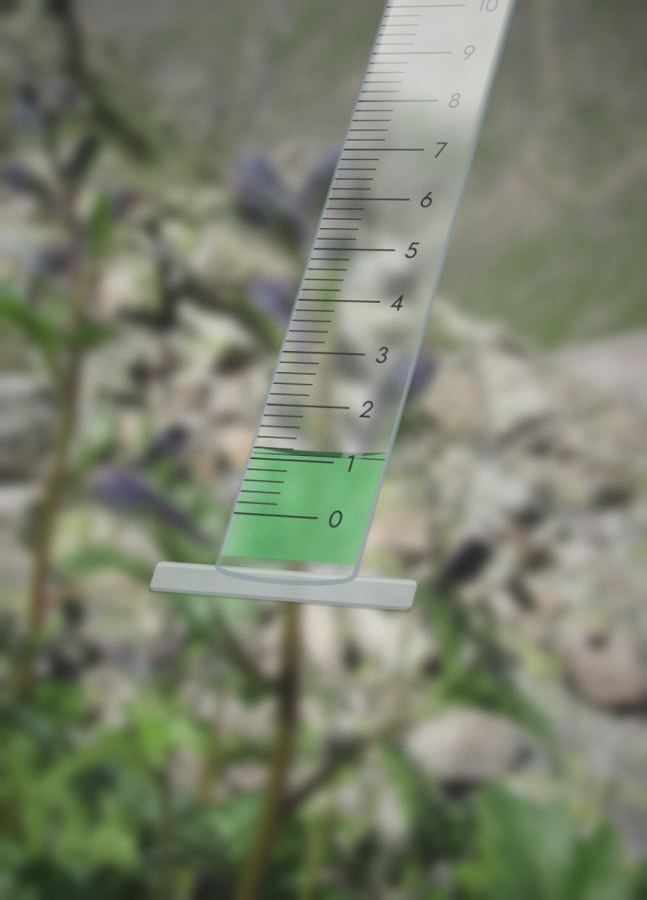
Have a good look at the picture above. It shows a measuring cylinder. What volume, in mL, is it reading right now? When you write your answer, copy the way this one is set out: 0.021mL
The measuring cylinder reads 1.1mL
